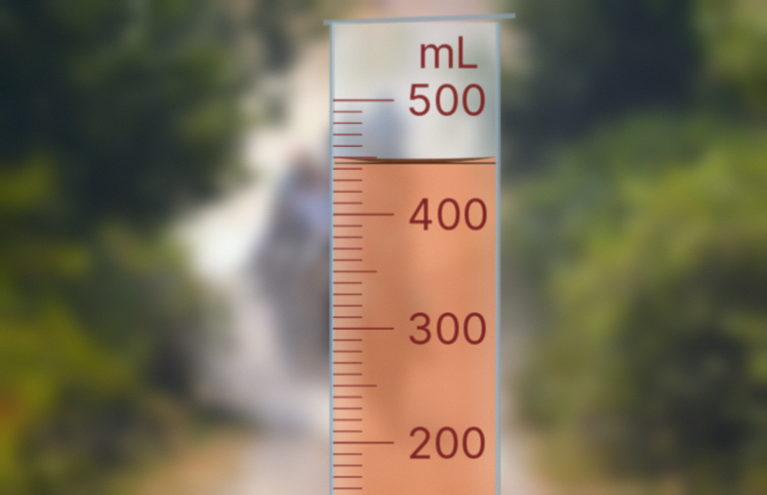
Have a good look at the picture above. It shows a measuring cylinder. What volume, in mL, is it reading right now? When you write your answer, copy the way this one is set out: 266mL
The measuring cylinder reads 445mL
